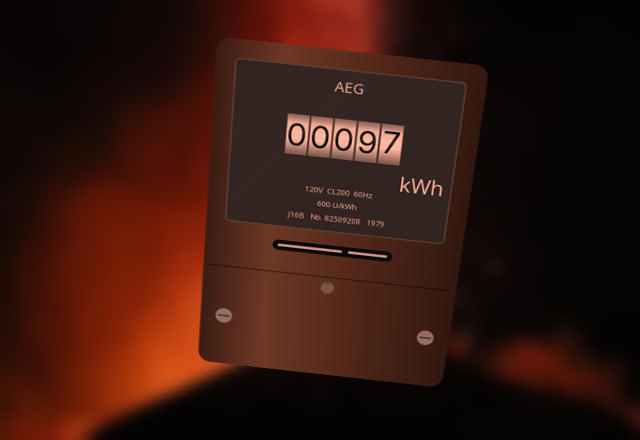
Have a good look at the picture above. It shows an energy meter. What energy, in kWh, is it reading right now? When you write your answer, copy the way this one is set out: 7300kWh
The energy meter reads 97kWh
